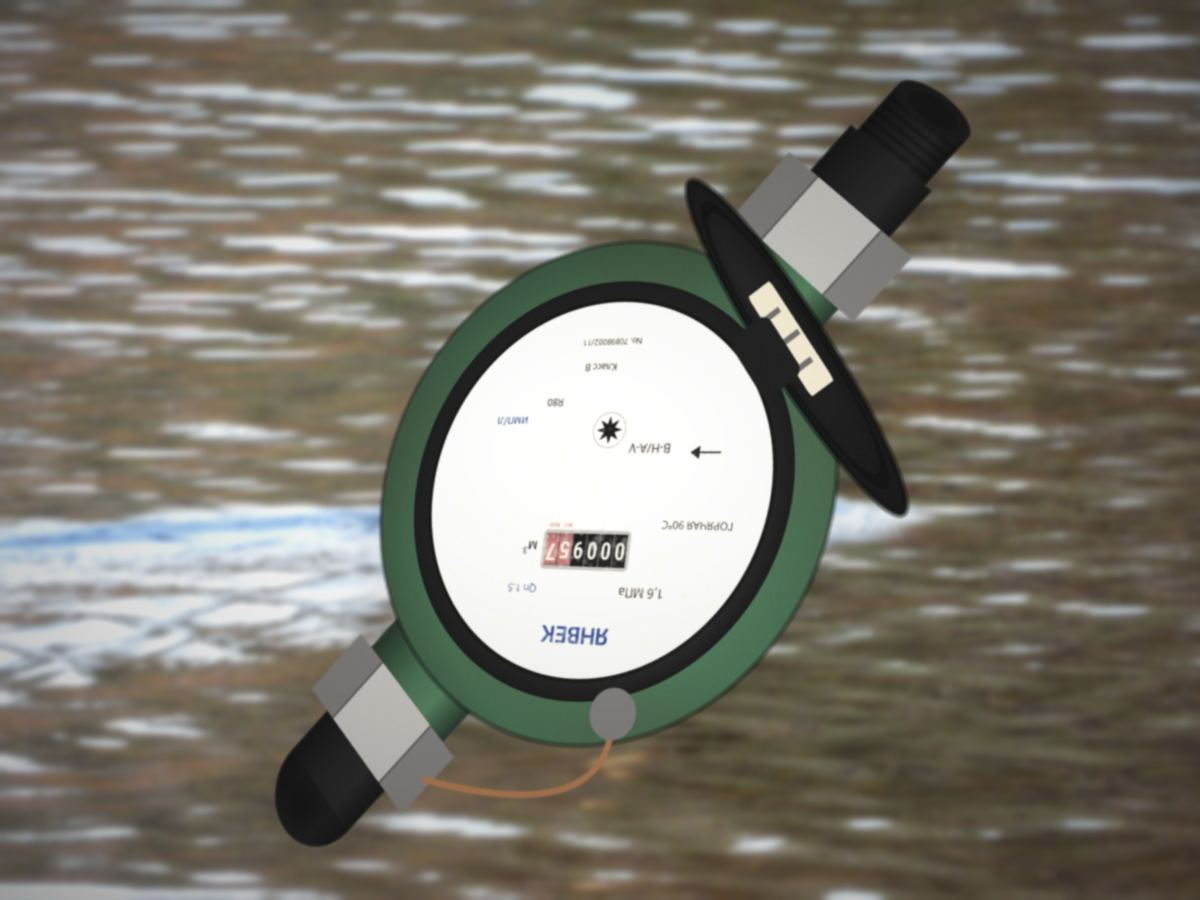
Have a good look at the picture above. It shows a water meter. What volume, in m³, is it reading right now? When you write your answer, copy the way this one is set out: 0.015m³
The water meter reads 9.57m³
